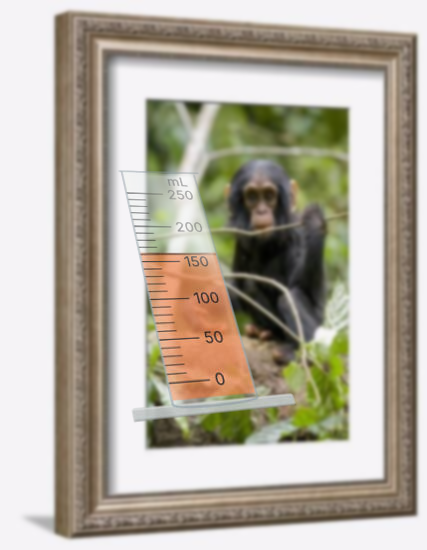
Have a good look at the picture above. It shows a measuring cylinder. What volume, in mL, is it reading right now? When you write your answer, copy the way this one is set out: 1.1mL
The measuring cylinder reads 160mL
